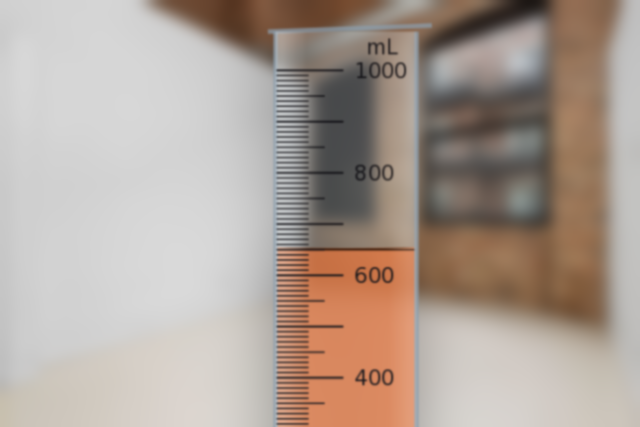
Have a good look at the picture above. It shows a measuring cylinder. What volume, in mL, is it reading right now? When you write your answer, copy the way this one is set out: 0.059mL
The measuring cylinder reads 650mL
